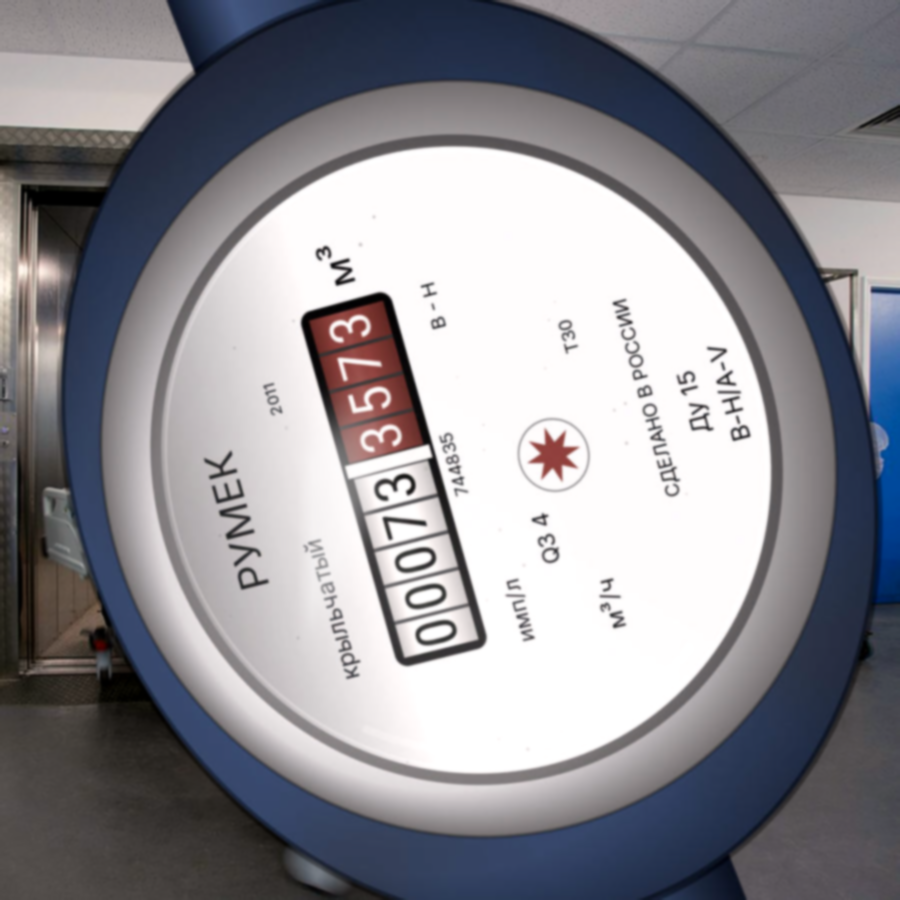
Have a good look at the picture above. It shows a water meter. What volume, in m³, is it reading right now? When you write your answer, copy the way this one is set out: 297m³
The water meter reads 73.3573m³
